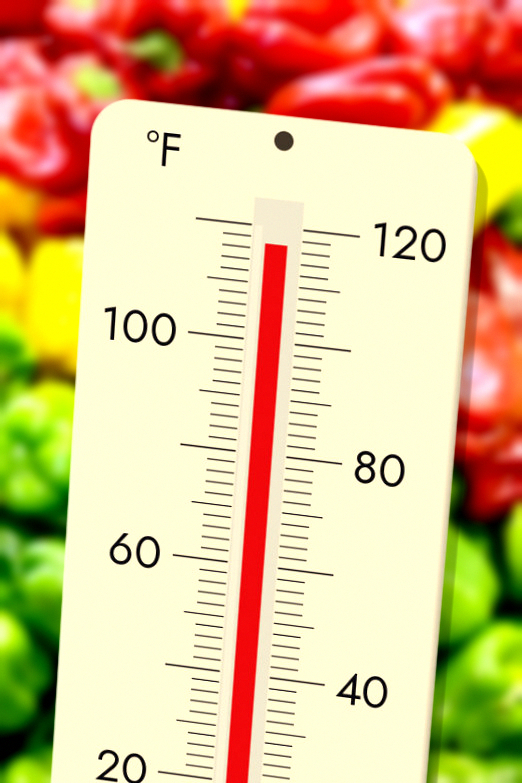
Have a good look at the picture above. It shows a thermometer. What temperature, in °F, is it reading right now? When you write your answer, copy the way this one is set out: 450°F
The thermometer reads 117°F
